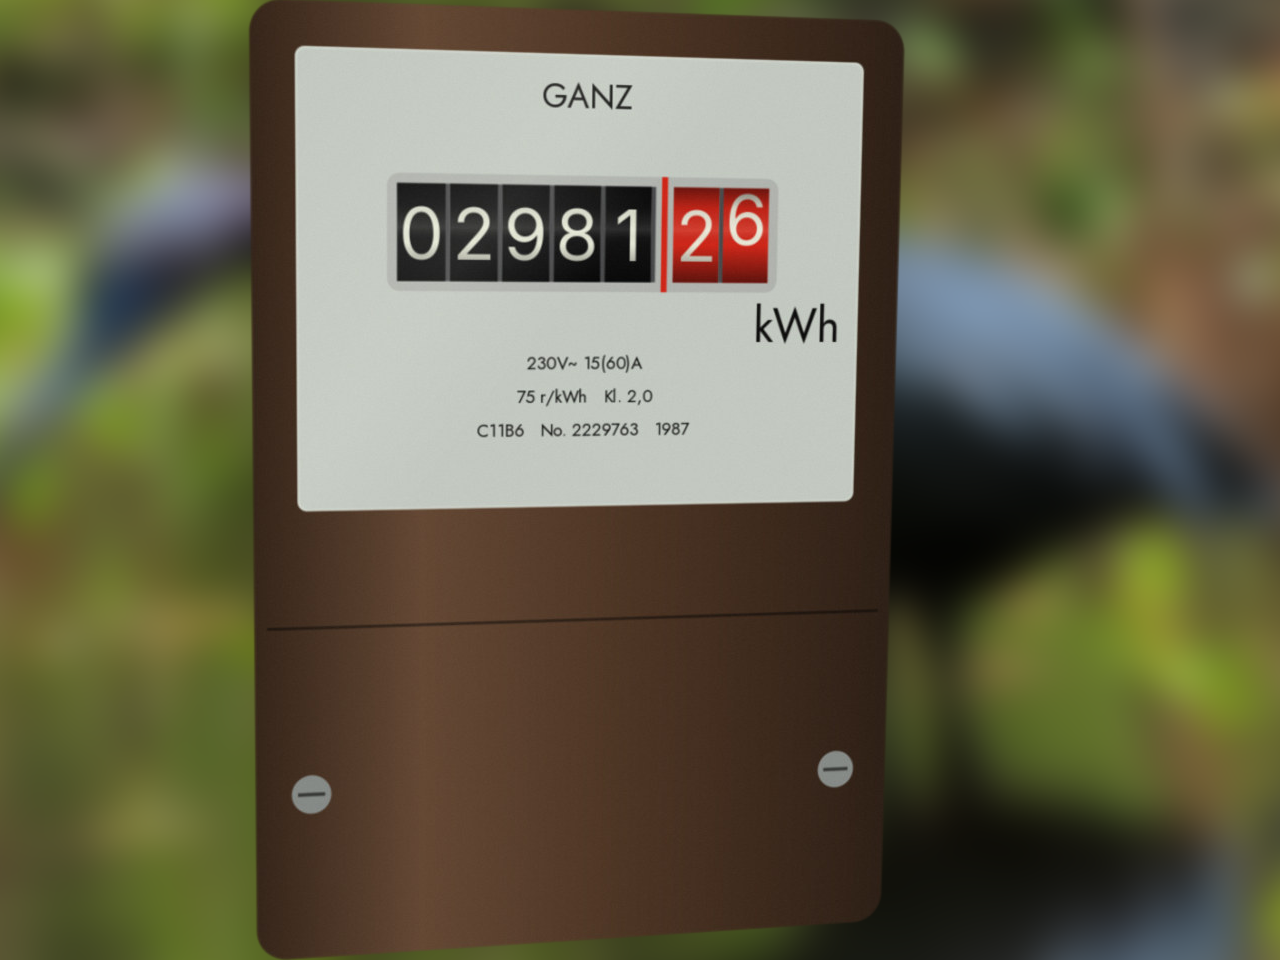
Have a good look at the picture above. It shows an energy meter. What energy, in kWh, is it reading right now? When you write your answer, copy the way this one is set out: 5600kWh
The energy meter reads 2981.26kWh
